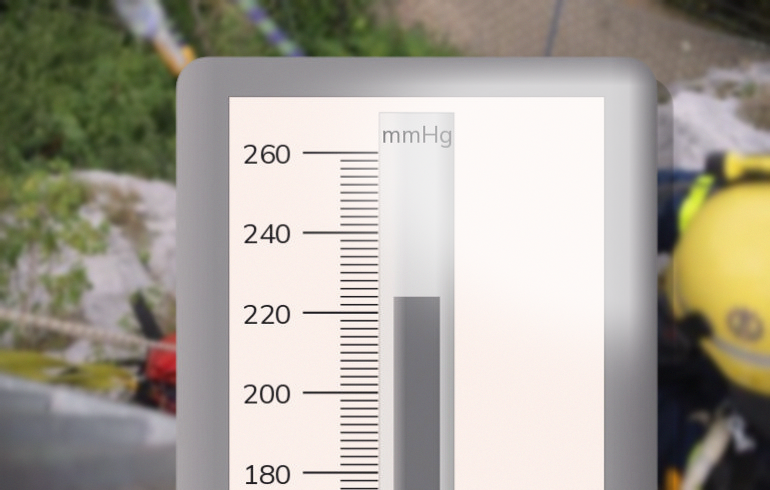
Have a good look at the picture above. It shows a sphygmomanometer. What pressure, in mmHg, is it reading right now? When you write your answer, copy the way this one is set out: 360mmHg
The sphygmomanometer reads 224mmHg
